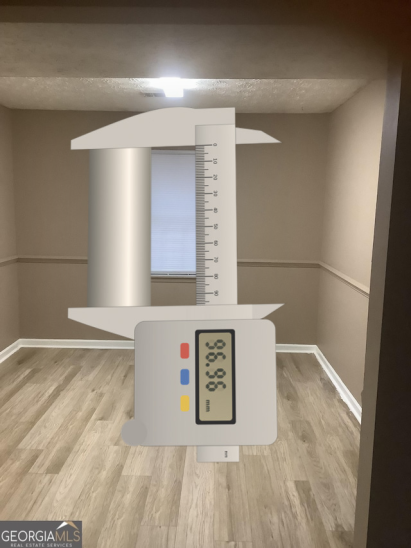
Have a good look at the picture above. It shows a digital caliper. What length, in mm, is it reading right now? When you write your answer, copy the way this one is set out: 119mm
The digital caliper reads 96.96mm
